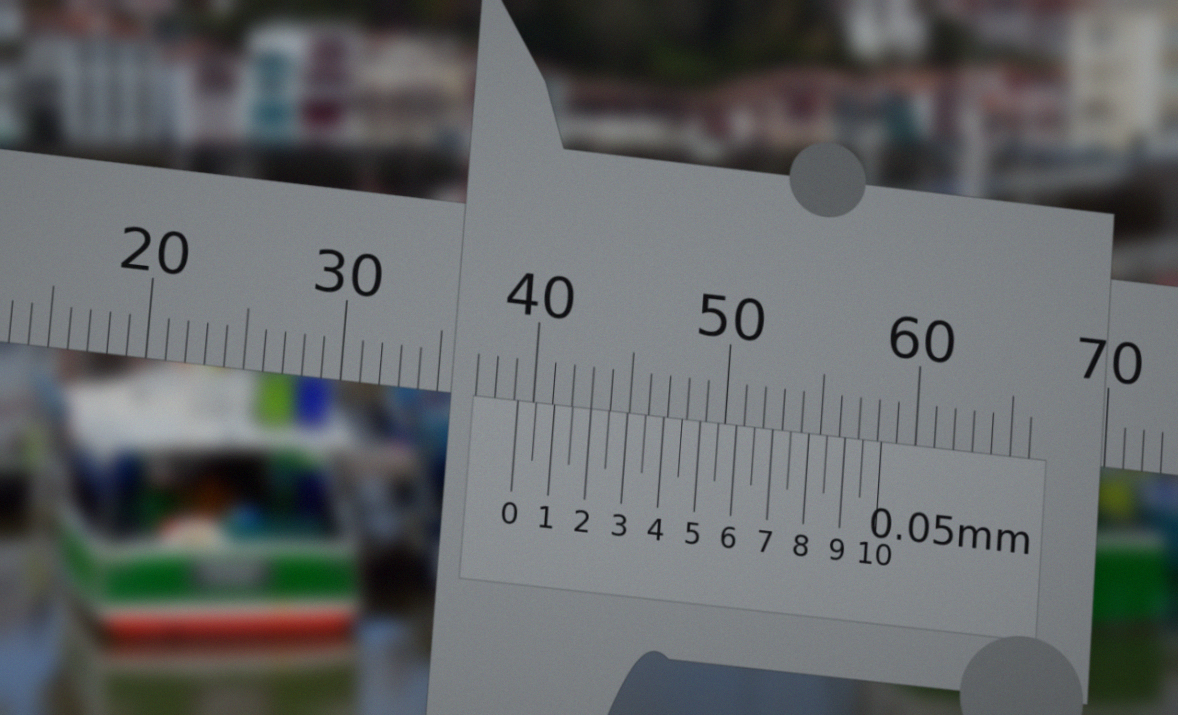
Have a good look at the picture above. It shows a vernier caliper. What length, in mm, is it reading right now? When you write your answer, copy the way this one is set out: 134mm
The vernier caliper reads 39.2mm
